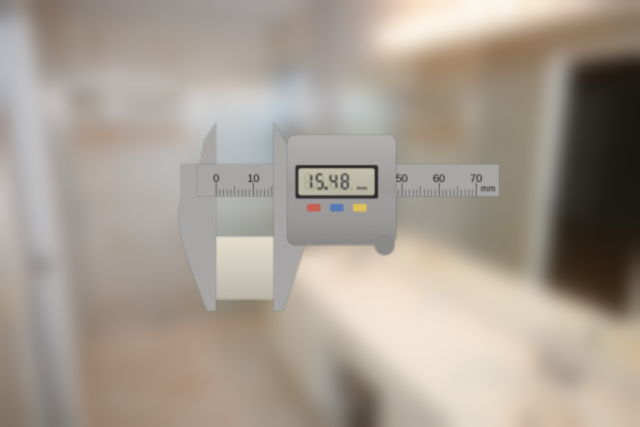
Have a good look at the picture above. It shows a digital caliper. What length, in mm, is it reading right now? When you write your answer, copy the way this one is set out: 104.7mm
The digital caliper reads 15.48mm
